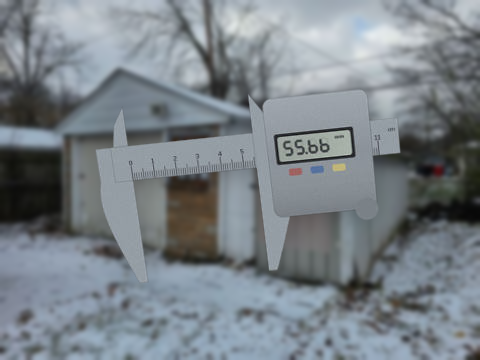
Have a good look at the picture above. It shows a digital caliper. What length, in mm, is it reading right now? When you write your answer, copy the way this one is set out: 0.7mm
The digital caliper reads 55.66mm
